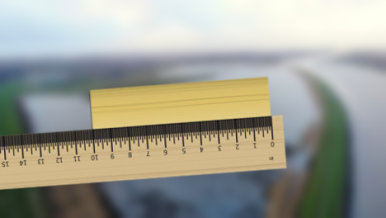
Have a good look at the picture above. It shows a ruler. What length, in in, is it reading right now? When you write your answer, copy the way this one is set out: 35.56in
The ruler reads 10in
